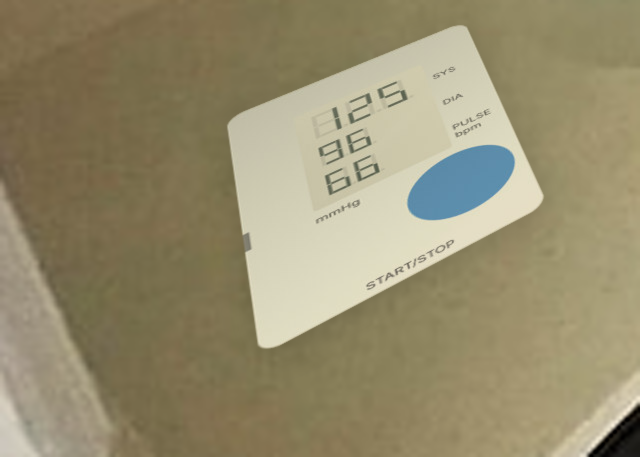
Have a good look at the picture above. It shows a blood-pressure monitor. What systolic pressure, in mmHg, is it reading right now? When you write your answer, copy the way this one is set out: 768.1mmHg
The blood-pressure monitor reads 125mmHg
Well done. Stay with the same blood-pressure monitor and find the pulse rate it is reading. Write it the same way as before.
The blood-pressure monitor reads 66bpm
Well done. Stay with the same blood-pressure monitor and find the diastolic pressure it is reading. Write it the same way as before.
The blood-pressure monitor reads 96mmHg
